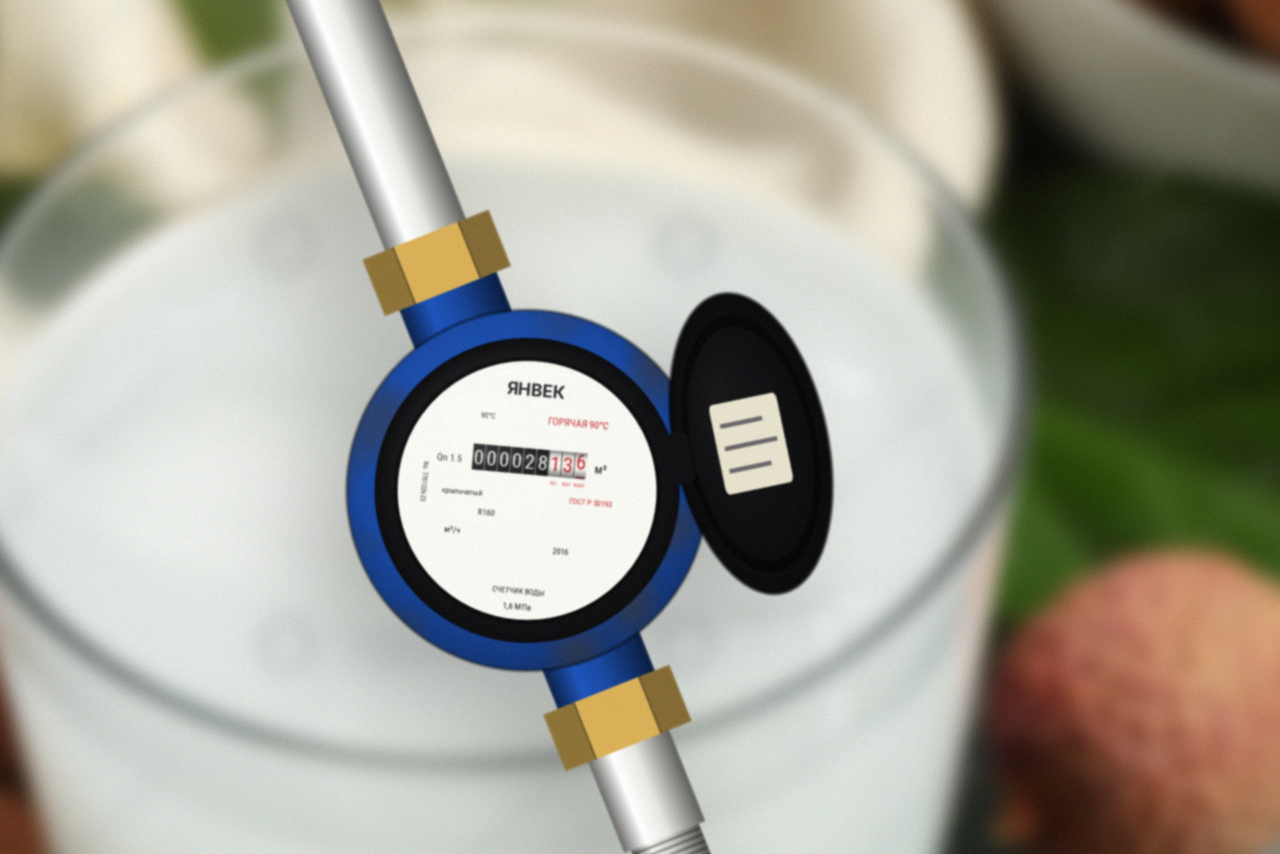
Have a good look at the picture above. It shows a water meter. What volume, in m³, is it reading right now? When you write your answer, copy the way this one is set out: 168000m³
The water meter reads 28.136m³
